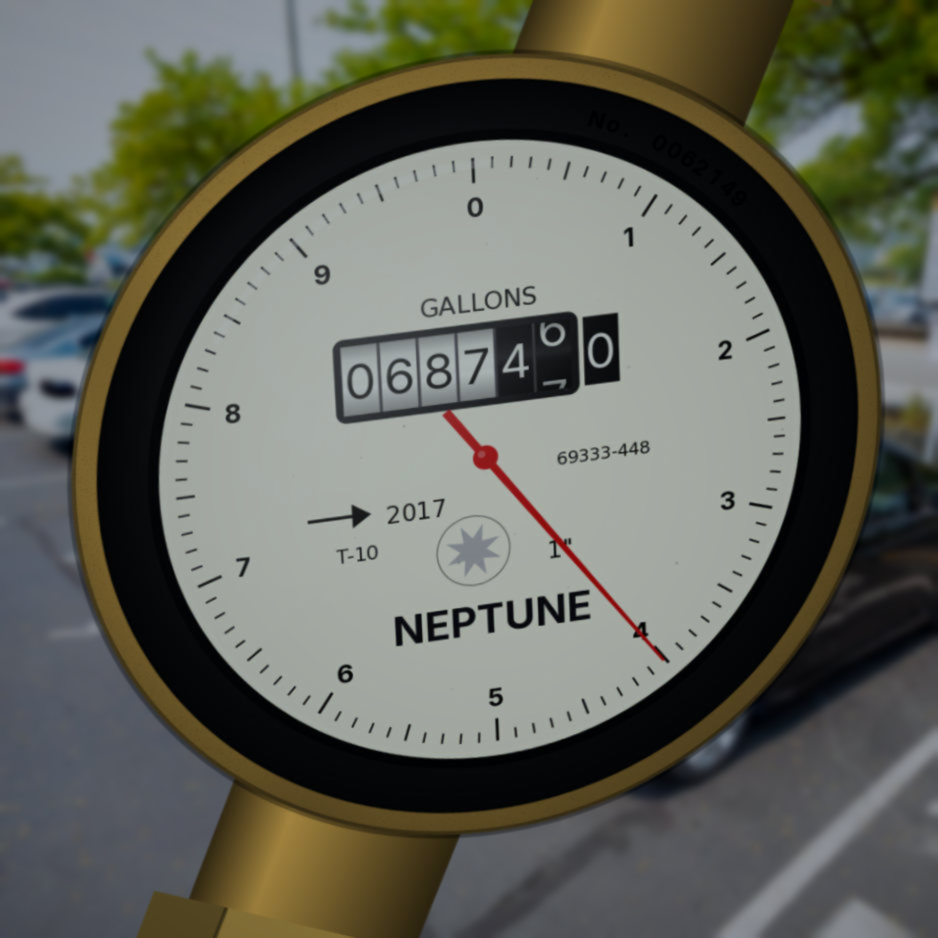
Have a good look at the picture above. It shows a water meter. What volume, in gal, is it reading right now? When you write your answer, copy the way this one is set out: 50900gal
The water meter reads 687464.0gal
